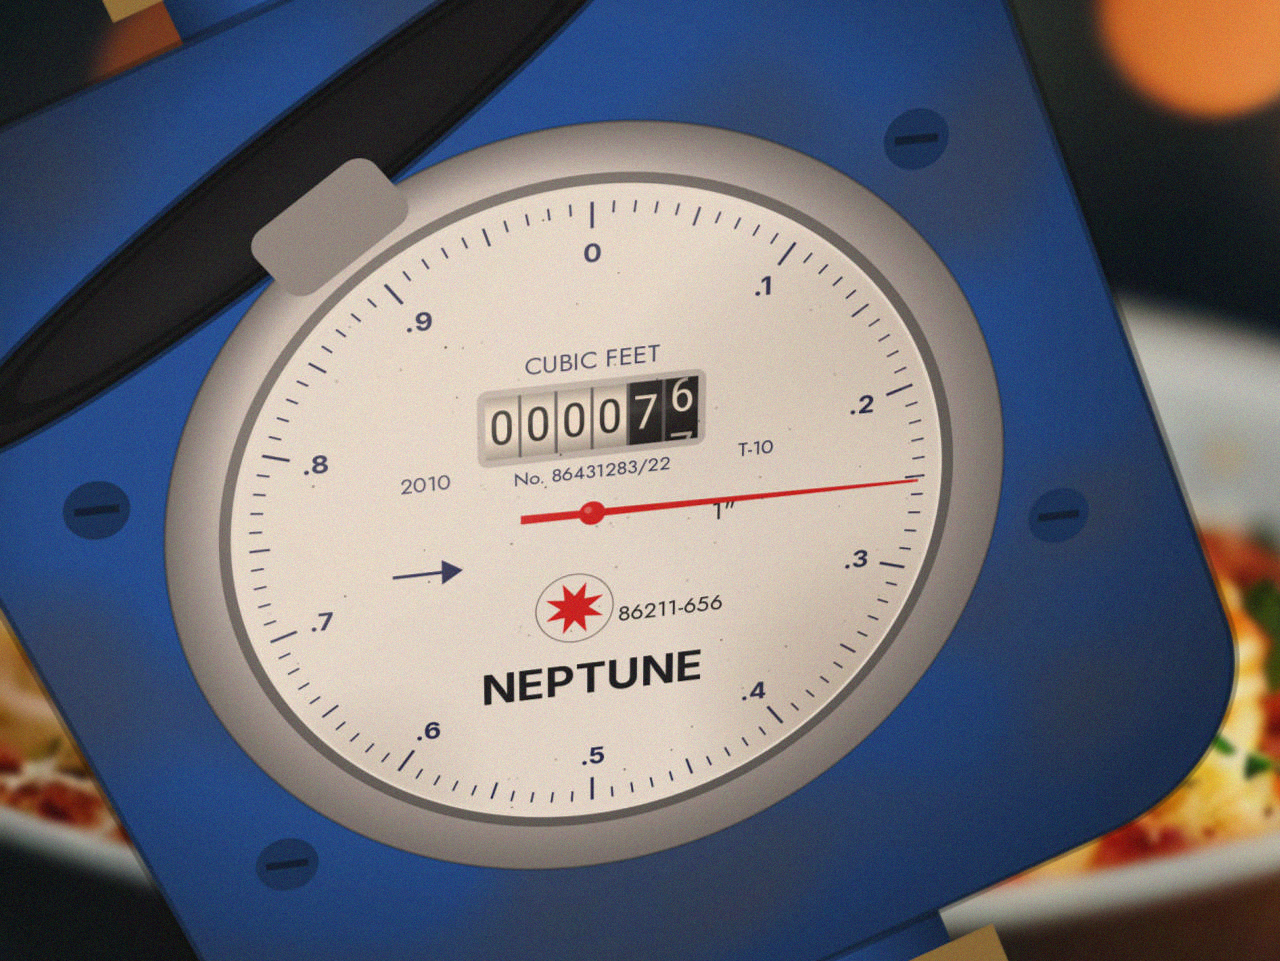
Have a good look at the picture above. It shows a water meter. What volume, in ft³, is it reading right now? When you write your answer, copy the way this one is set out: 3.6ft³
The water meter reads 76.25ft³
